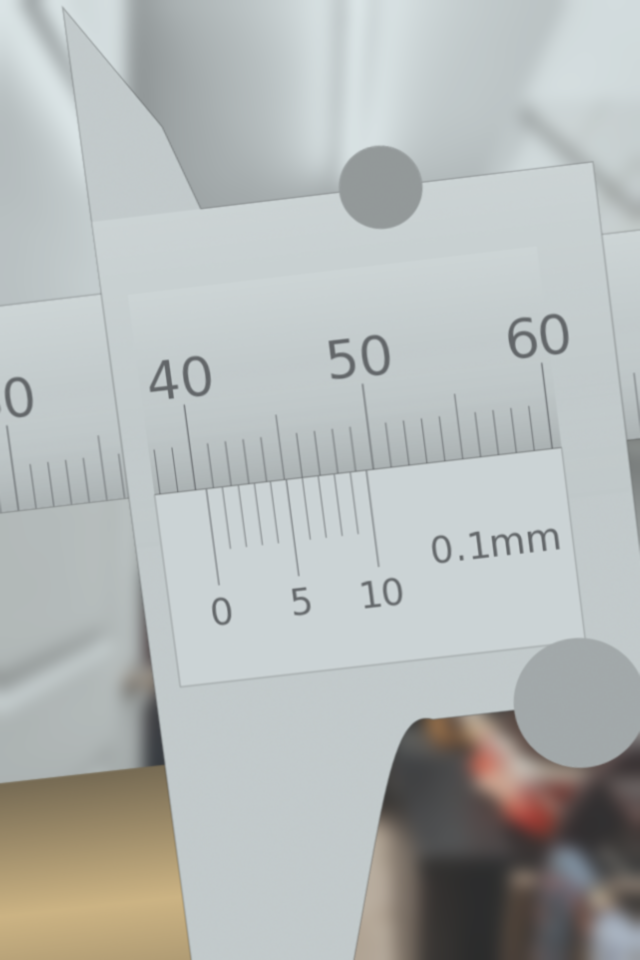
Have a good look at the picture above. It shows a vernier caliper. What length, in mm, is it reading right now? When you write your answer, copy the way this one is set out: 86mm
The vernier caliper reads 40.6mm
